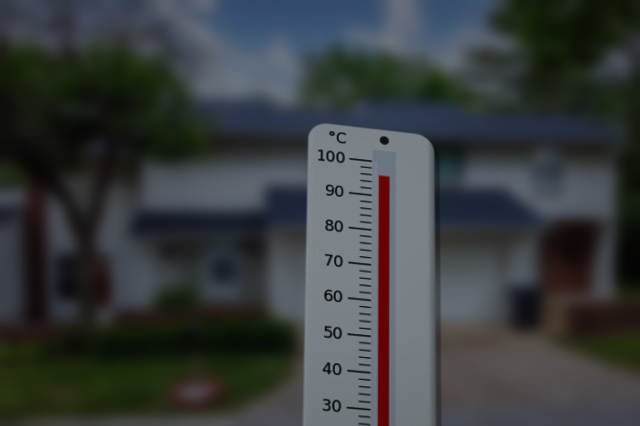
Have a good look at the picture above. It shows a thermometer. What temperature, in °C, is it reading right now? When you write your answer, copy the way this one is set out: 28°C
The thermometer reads 96°C
